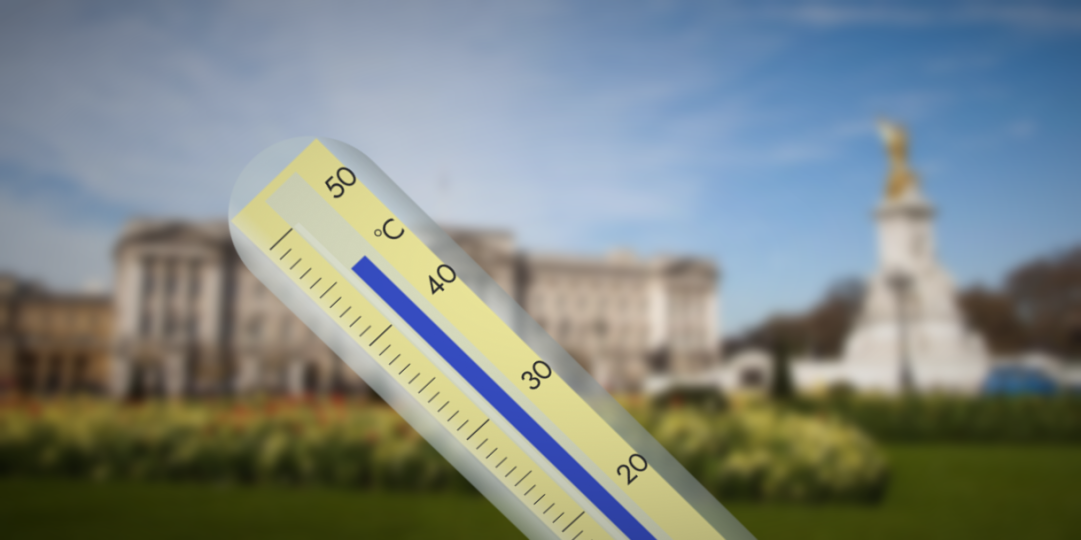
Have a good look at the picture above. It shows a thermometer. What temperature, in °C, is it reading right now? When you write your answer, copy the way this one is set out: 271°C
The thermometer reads 45°C
